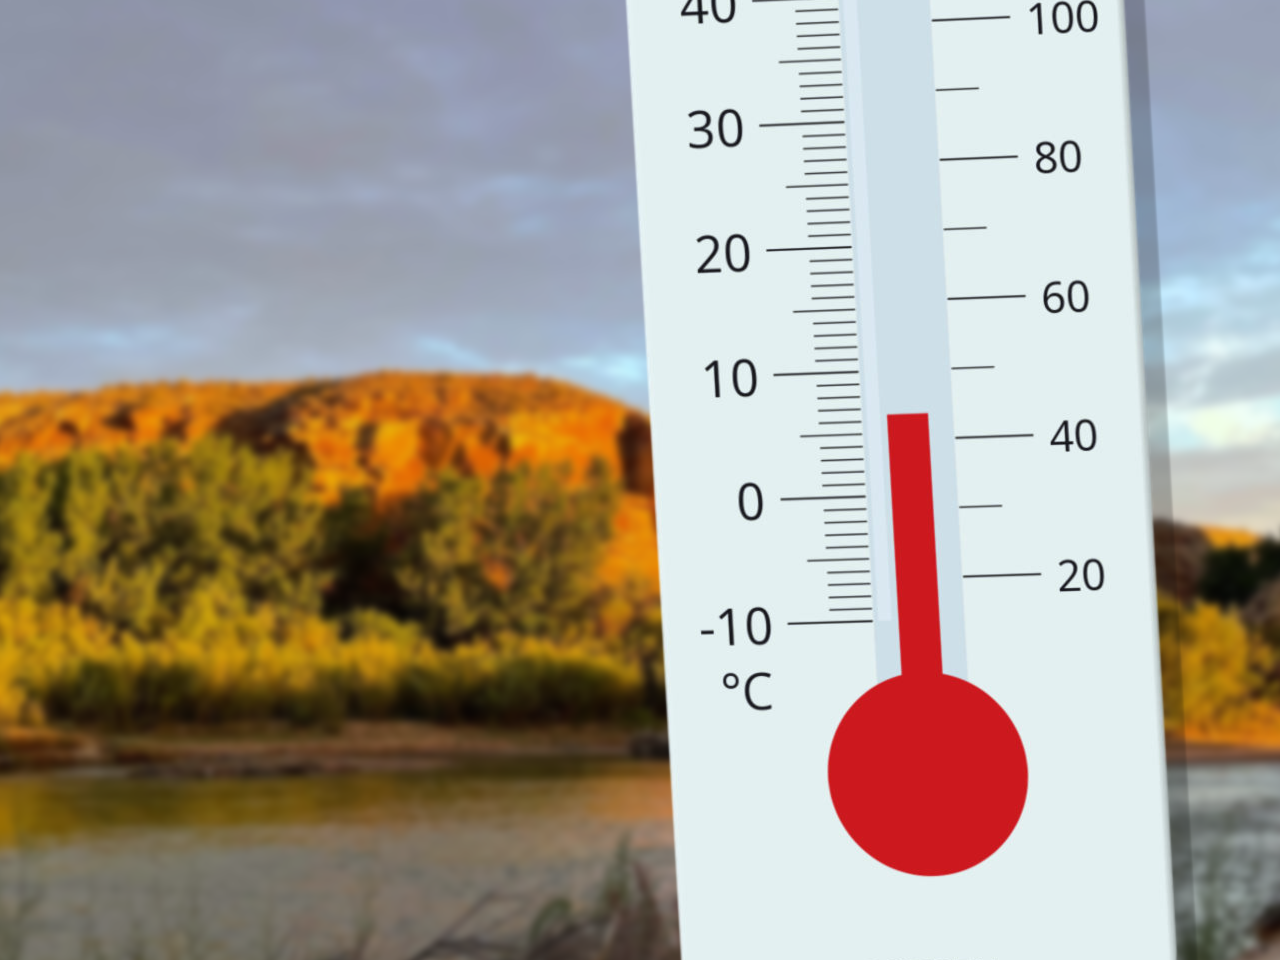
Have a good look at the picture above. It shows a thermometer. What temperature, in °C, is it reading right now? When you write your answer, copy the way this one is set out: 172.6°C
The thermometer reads 6.5°C
